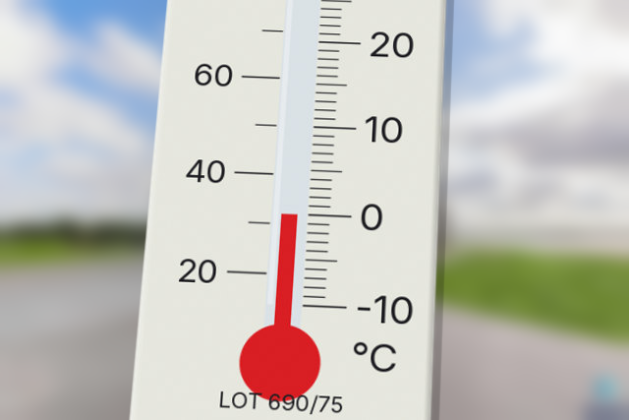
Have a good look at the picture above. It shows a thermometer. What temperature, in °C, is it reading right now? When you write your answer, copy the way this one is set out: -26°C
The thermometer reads 0°C
